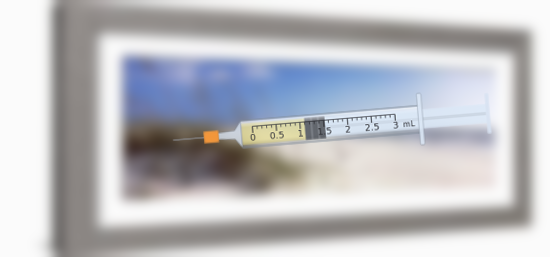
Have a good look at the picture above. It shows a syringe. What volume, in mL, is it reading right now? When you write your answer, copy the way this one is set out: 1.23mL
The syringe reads 1.1mL
